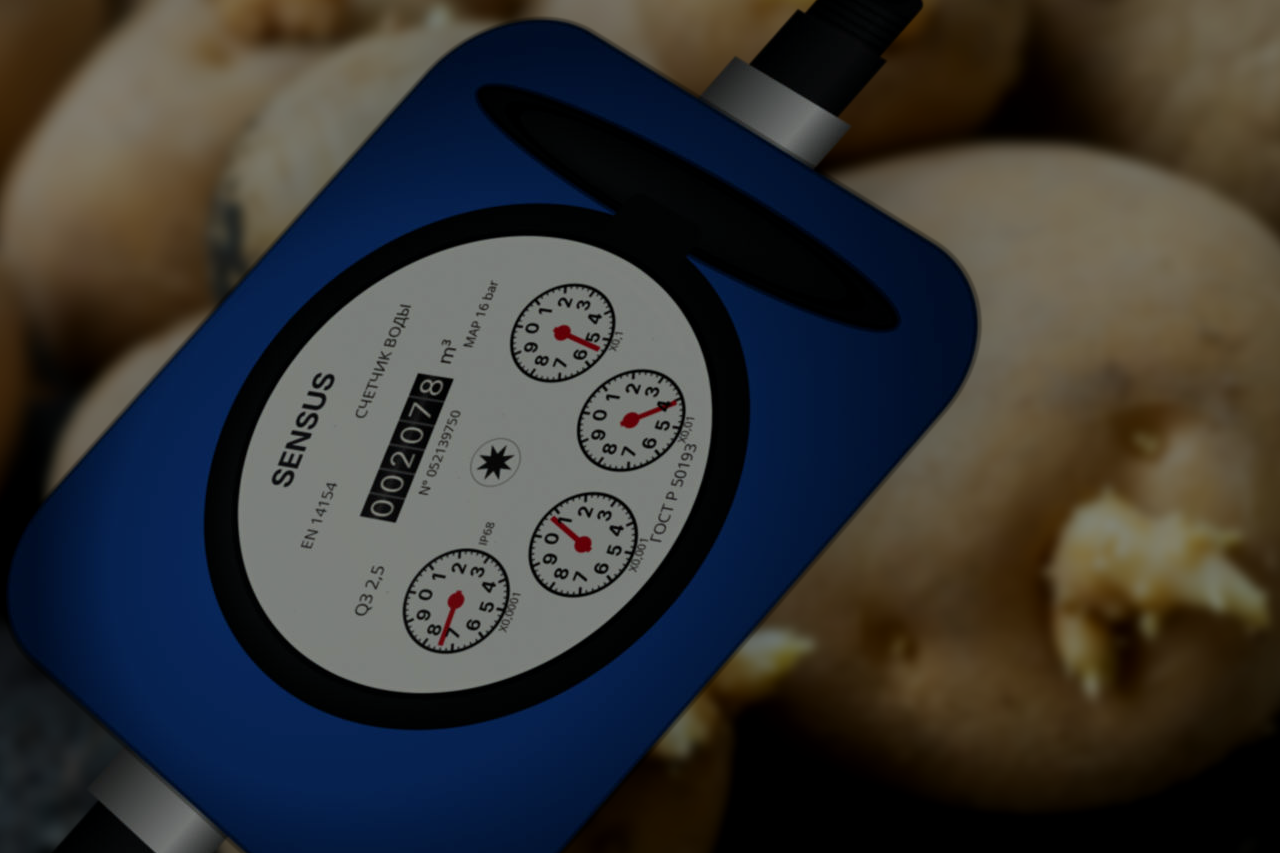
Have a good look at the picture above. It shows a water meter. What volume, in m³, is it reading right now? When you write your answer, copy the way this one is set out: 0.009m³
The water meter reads 2078.5407m³
